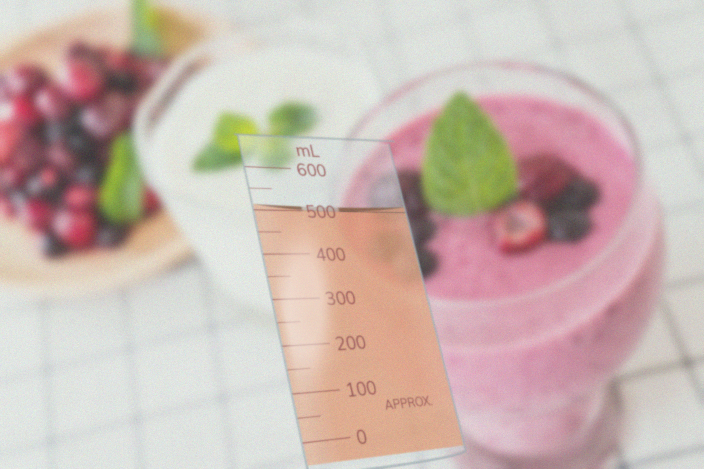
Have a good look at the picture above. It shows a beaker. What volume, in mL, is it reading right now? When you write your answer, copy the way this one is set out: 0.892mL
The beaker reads 500mL
